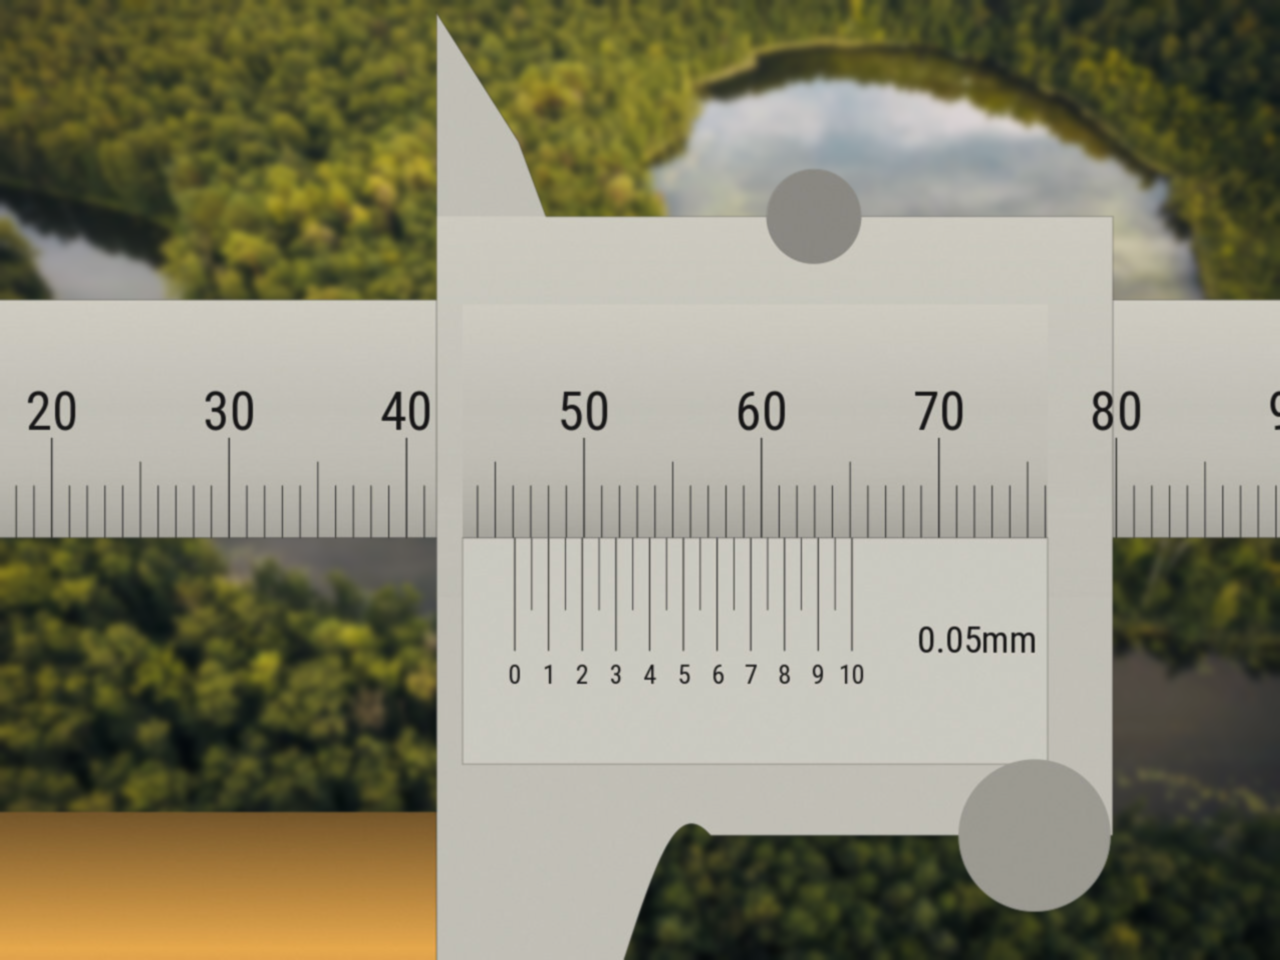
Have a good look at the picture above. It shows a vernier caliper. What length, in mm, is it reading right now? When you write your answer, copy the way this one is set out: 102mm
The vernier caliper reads 46.1mm
